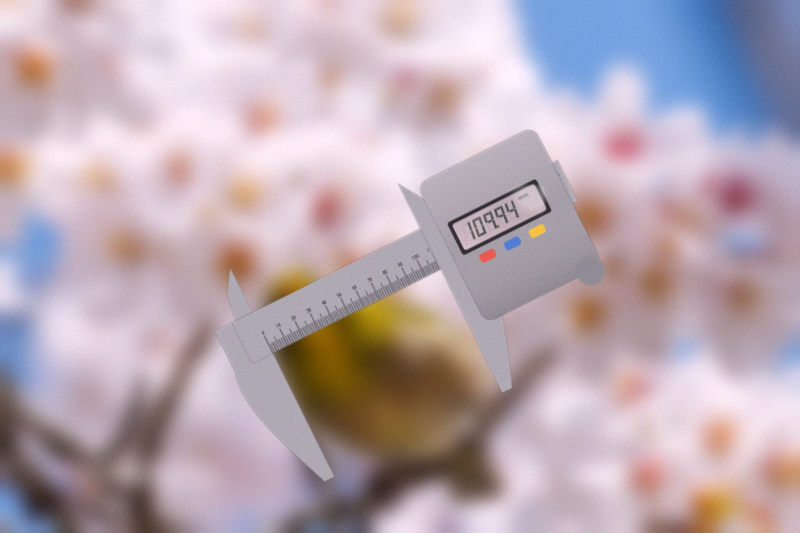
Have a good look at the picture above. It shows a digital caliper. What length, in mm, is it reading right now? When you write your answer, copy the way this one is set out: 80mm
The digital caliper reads 109.94mm
